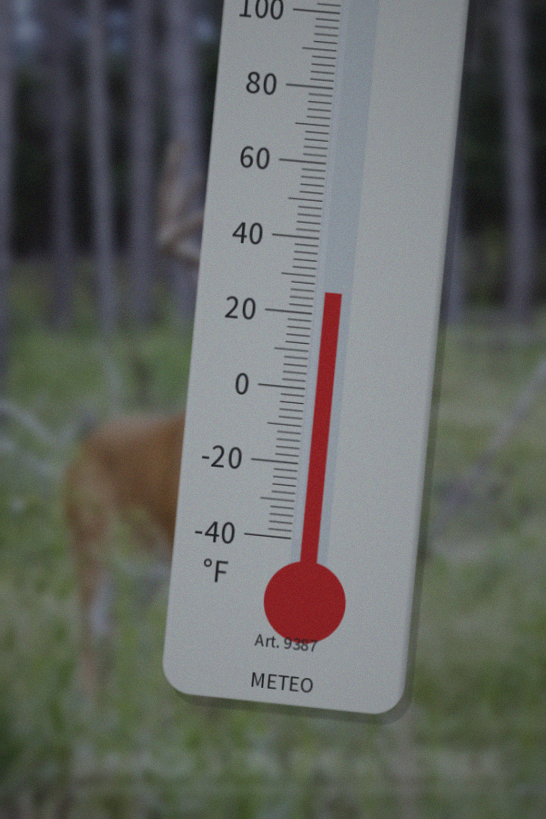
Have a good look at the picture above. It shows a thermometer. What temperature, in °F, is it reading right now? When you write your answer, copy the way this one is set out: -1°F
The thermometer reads 26°F
